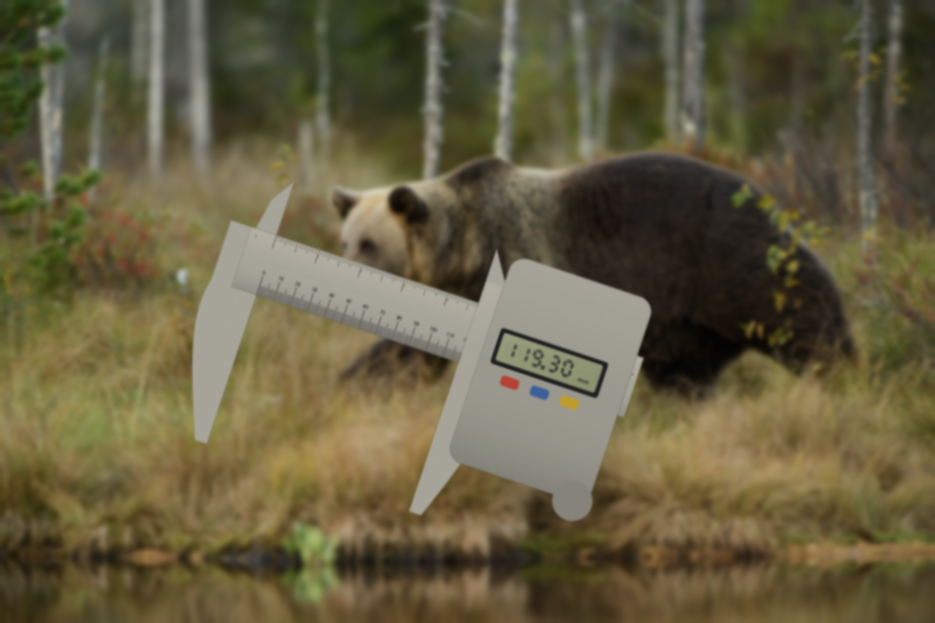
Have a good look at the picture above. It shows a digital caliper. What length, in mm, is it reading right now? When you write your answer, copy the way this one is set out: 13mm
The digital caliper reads 119.30mm
